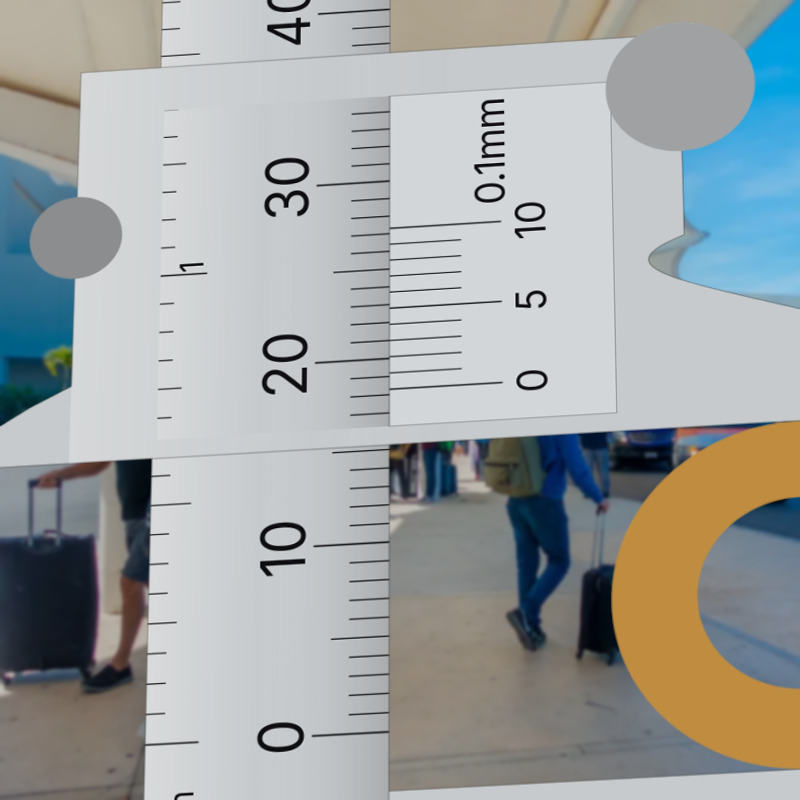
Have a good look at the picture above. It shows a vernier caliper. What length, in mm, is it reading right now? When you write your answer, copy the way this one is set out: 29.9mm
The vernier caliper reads 18.3mm
